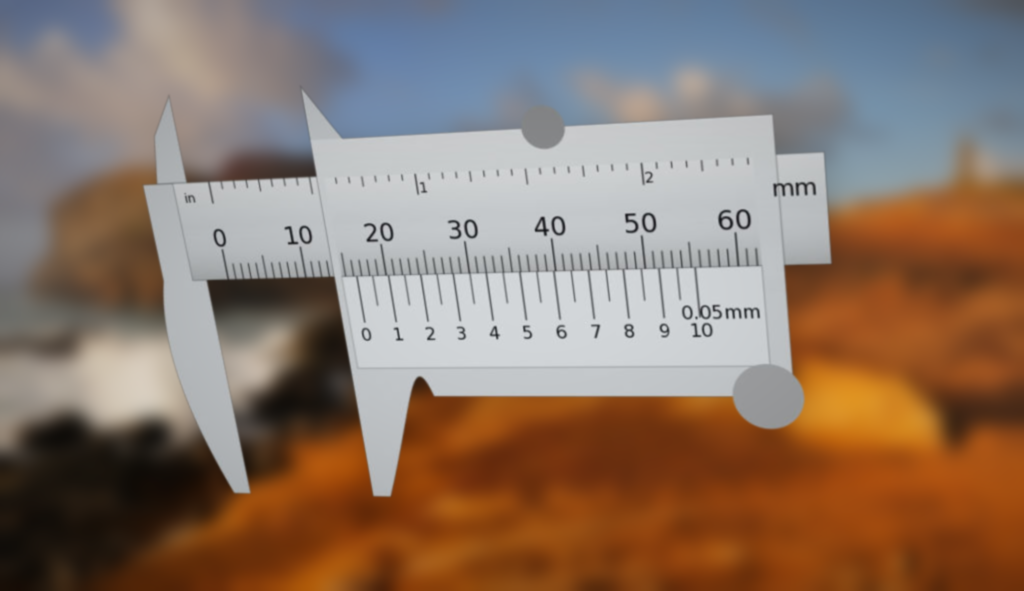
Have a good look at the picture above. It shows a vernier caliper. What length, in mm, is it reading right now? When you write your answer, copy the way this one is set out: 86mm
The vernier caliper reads 16.4mm
